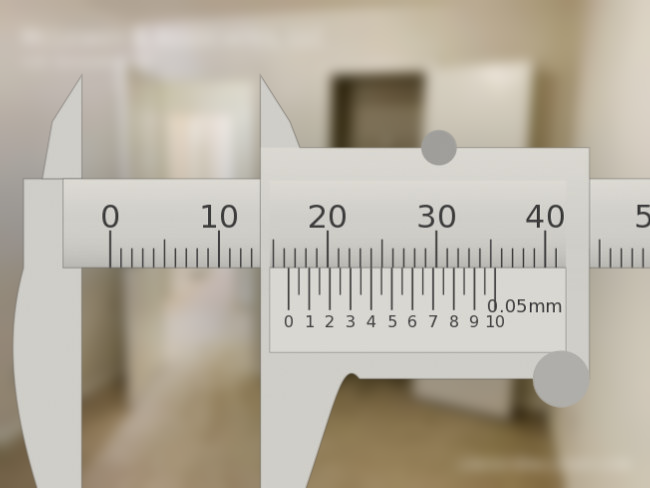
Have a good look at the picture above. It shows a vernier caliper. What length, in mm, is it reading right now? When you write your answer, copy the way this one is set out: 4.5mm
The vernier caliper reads 16.4mm
